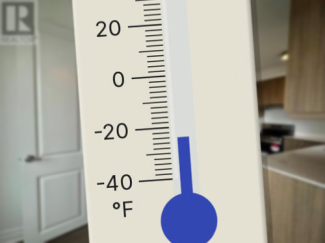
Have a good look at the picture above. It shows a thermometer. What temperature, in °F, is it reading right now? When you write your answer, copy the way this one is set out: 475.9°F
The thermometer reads -24°F
